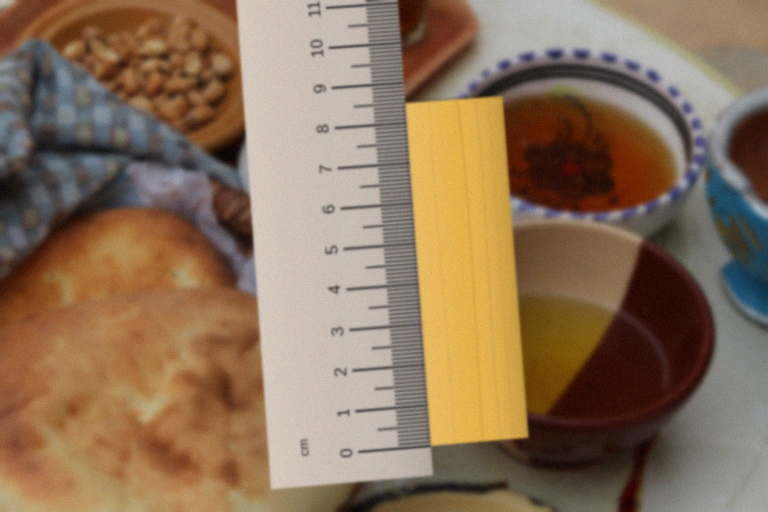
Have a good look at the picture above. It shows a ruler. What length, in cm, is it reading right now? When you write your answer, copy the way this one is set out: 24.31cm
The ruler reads 8.5cm
